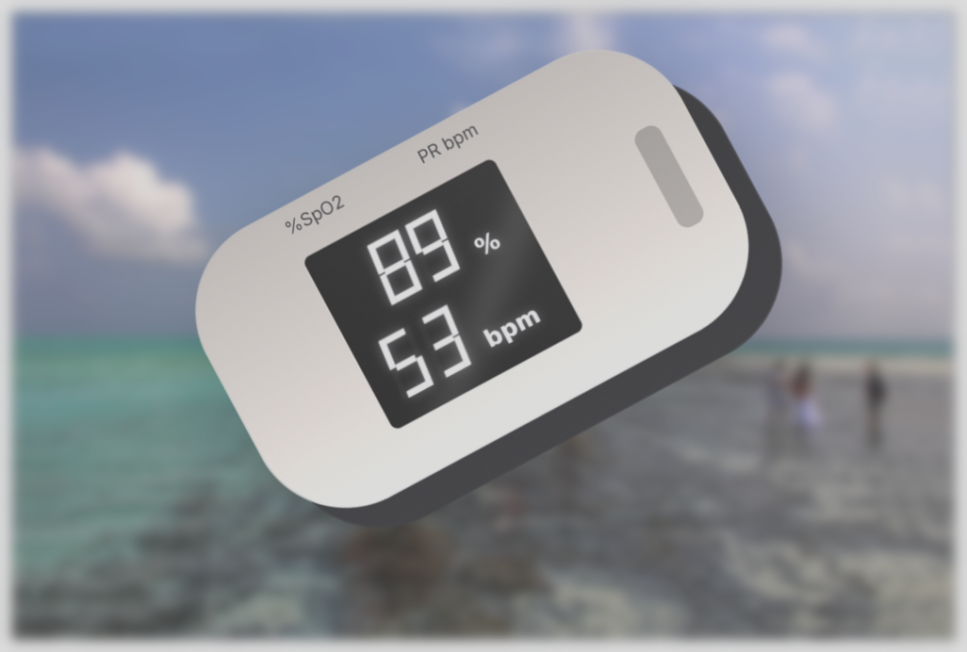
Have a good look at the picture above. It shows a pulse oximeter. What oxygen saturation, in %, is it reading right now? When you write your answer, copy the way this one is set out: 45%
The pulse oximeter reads 89%
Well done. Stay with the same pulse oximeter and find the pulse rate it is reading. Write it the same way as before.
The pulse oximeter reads 53bpm
